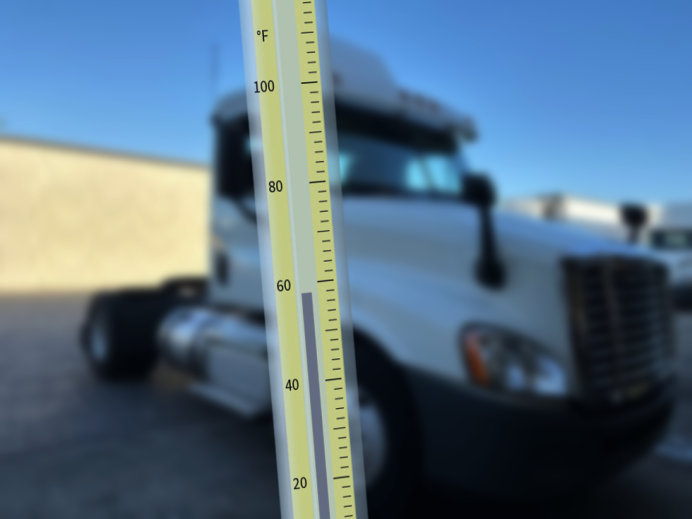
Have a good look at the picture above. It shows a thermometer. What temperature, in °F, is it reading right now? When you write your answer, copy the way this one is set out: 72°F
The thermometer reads 58°F
